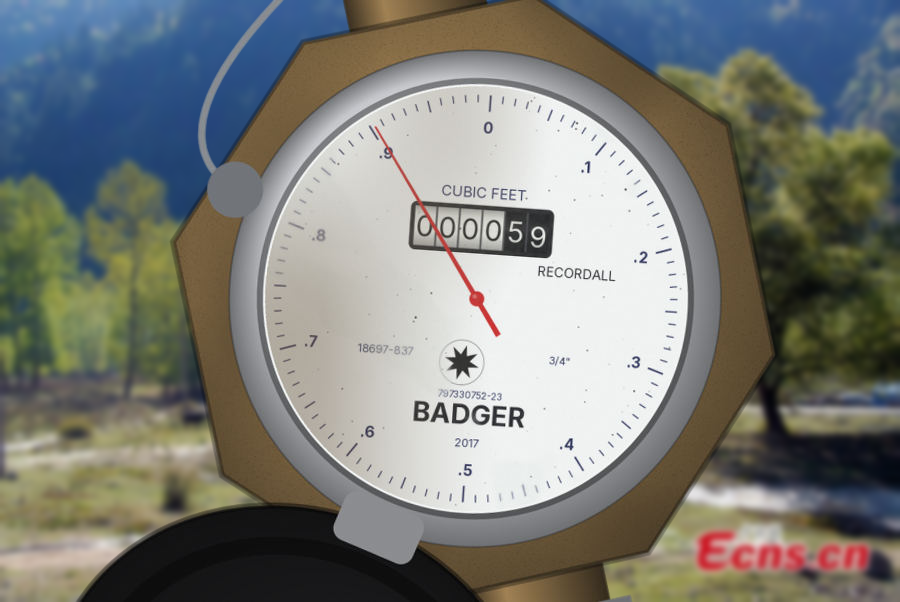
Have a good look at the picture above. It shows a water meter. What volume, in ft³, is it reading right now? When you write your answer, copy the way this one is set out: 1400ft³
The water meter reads 58.90ft³
